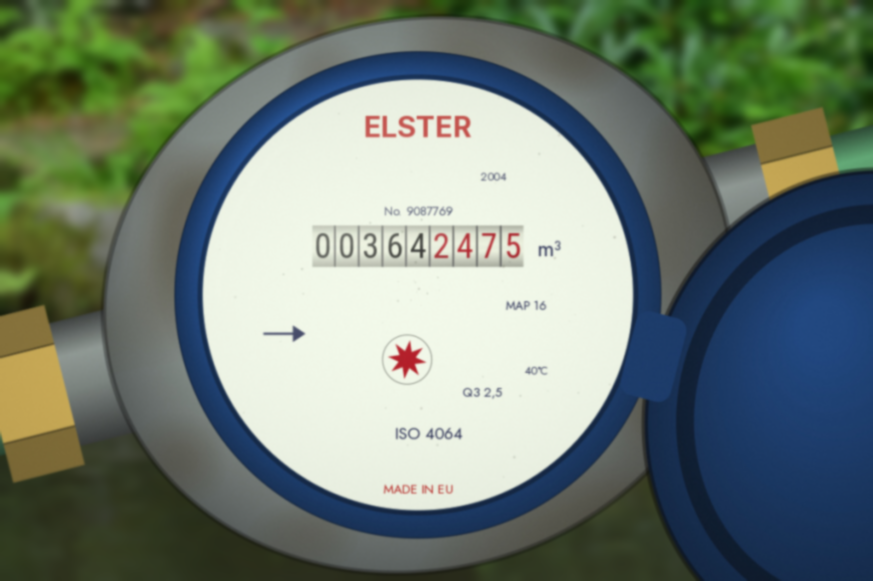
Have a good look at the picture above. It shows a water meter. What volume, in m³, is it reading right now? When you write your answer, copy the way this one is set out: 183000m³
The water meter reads 364.2475m³
